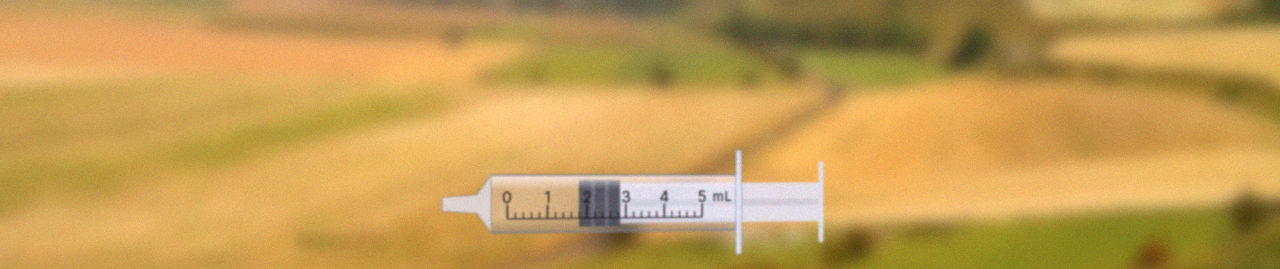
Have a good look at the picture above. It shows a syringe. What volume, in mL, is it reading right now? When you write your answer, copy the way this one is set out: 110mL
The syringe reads 1.8mL
